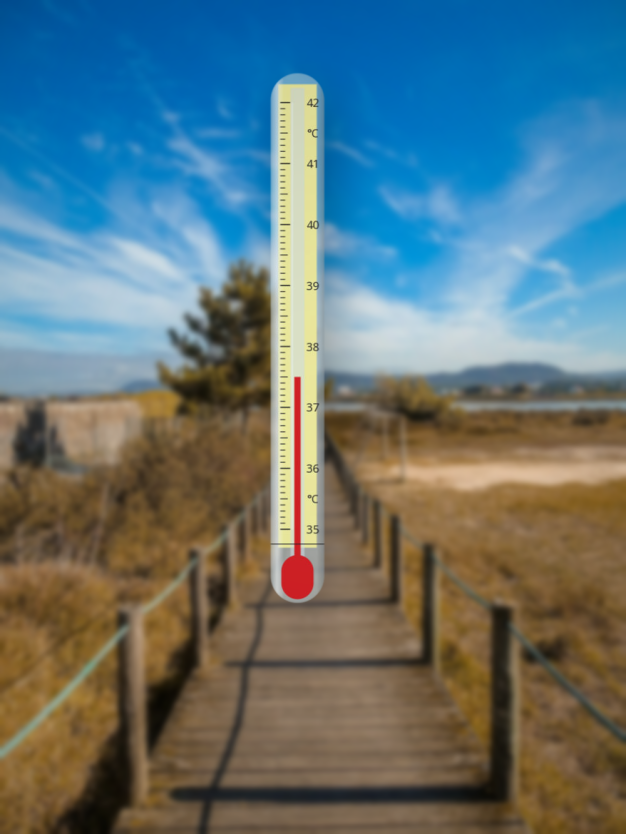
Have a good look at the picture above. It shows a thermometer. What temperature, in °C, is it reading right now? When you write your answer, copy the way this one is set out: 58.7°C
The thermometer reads 37.5°C
